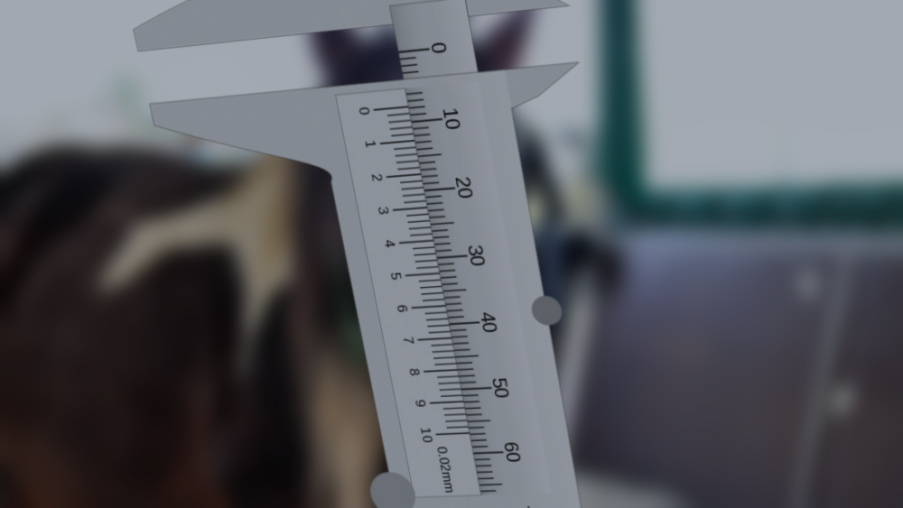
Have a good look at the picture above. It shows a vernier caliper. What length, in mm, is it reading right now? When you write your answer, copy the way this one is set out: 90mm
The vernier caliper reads 7.8mm
